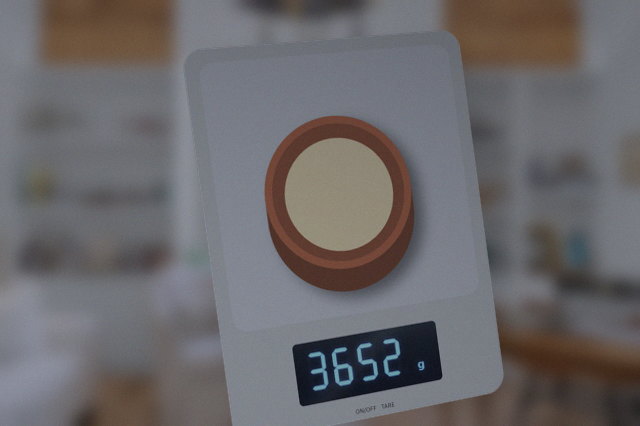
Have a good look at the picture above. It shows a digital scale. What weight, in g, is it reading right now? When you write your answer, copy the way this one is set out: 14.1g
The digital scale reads 3652g
